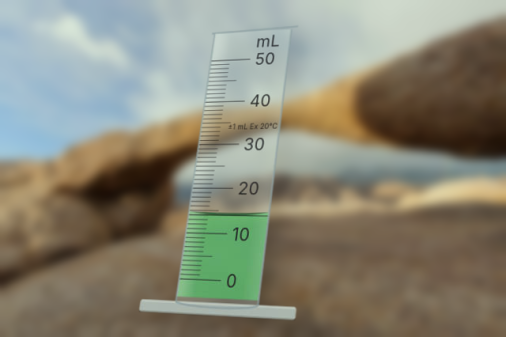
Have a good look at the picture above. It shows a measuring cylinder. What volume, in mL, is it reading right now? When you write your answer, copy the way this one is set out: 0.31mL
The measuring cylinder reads 14mL
